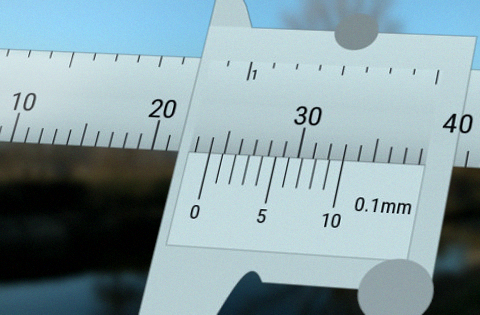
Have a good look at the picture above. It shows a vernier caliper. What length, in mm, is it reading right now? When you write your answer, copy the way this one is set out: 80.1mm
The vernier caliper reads 24.0mm
